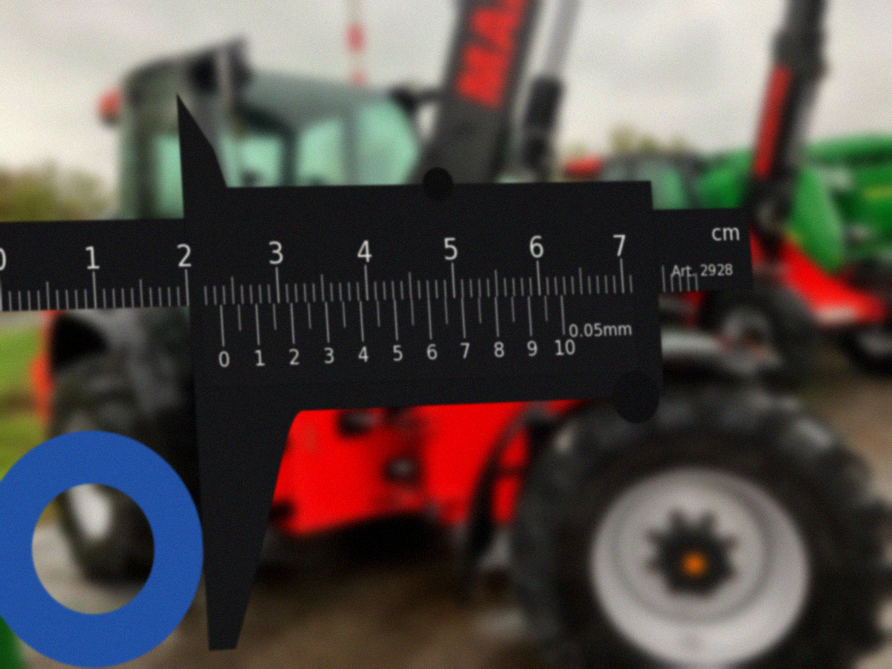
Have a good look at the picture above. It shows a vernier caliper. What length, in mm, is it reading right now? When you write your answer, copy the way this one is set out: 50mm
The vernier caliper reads 23.6mm
